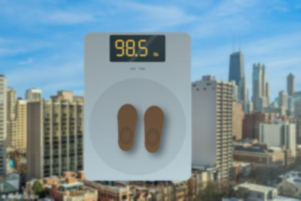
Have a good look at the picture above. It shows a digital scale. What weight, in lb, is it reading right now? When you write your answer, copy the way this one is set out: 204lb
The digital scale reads 98.5lb
